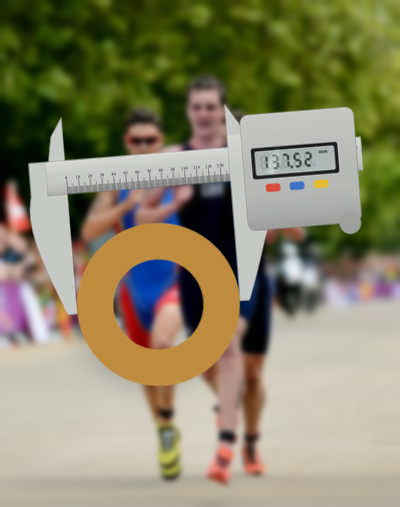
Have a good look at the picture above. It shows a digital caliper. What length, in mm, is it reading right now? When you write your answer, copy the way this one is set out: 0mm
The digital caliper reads 137.52mm
